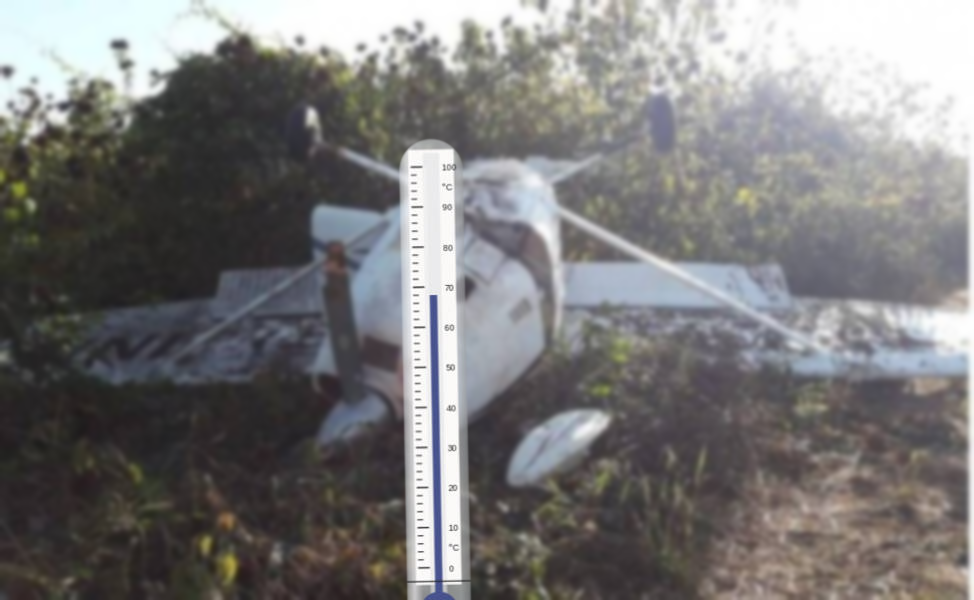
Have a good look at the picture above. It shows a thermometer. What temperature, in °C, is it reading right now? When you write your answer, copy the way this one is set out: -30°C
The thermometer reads 68°C
